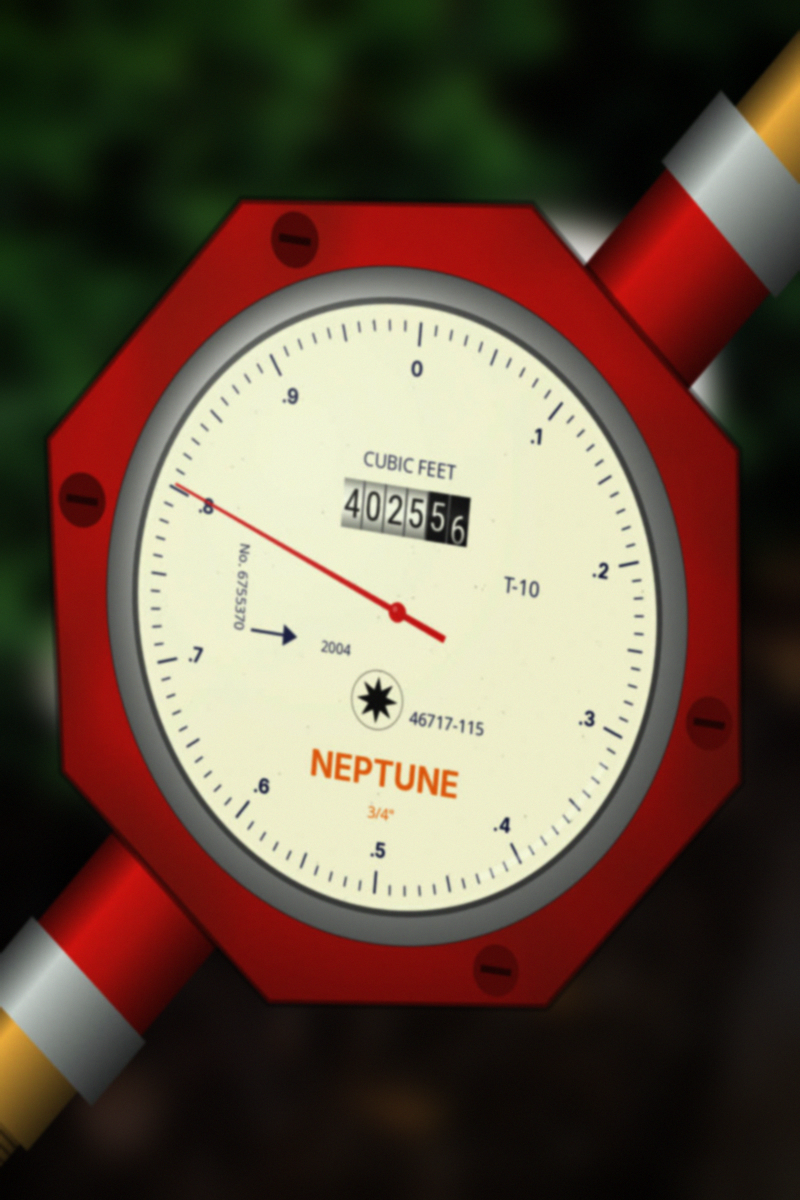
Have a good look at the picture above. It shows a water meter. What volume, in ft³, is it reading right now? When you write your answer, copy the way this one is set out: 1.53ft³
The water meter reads 402555.80ft³
